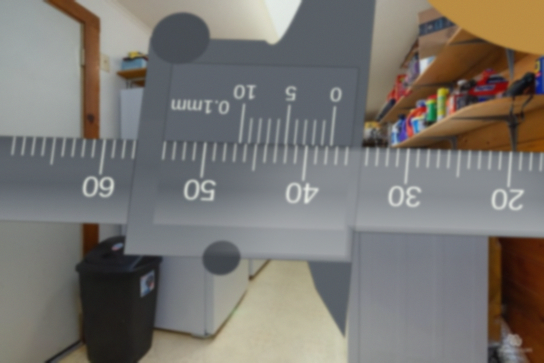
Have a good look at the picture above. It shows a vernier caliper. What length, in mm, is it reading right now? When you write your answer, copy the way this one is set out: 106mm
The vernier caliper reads 37.6mm
